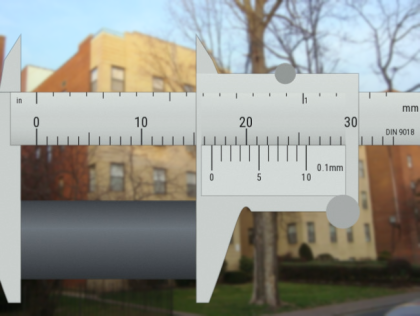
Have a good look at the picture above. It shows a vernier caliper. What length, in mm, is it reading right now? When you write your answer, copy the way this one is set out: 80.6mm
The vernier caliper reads 16.7mm
